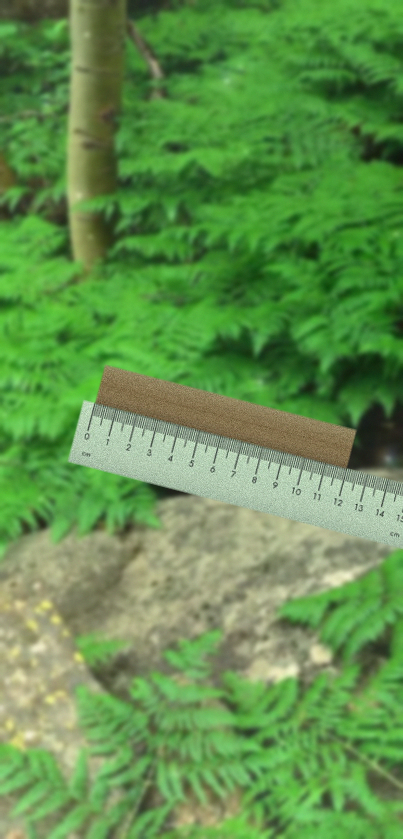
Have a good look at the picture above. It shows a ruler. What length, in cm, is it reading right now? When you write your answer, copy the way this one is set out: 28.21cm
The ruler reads 12cm
